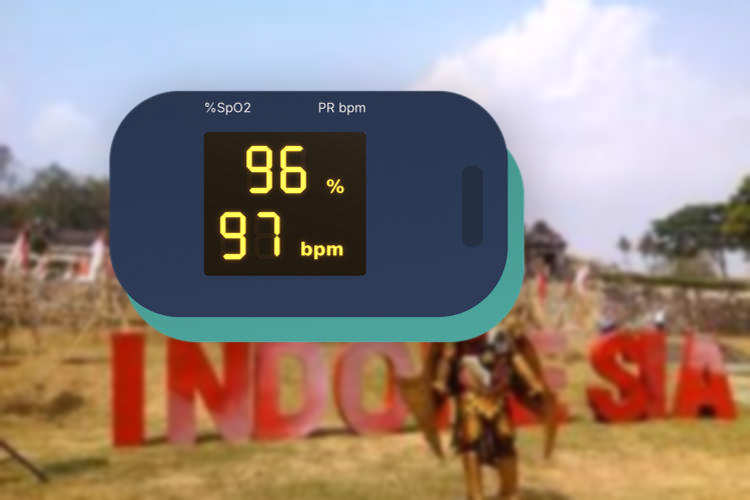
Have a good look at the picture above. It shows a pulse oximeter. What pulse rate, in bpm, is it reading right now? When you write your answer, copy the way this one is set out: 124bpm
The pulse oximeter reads 97bpm
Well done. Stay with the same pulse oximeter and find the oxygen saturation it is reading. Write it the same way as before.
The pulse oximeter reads 96%
